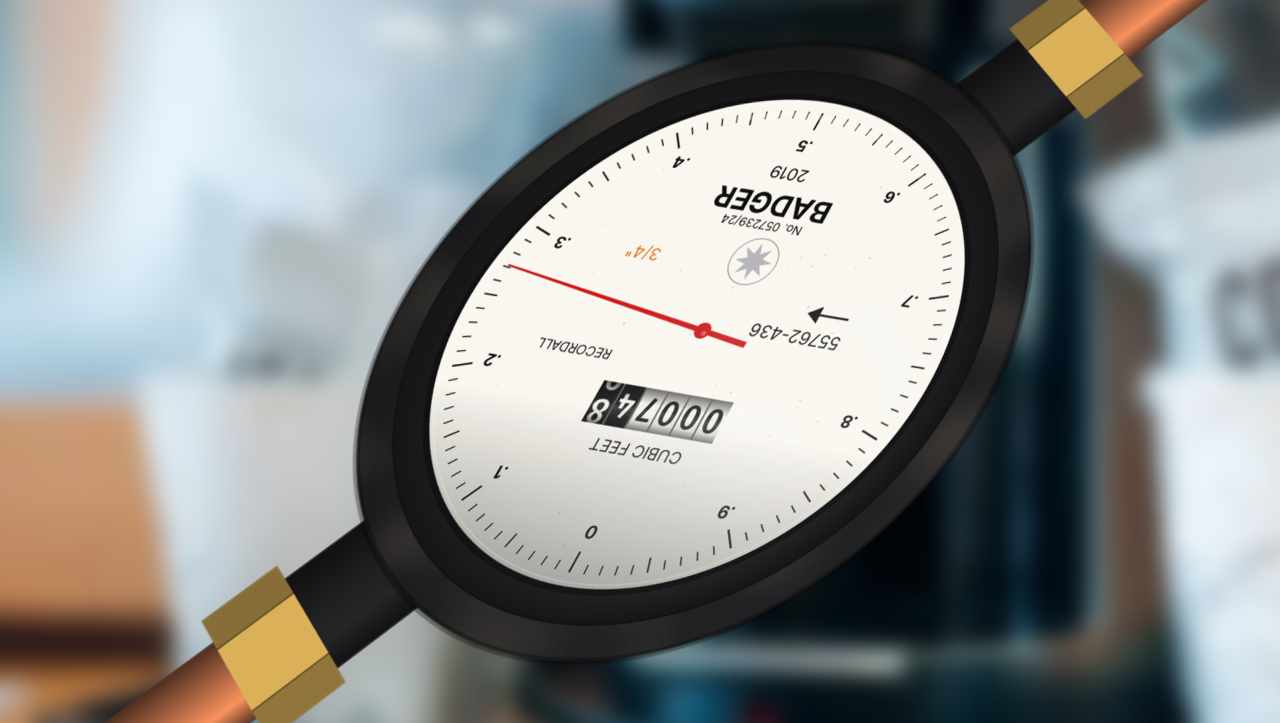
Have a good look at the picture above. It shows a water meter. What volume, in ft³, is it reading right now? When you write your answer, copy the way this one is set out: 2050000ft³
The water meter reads 748.27ft³
